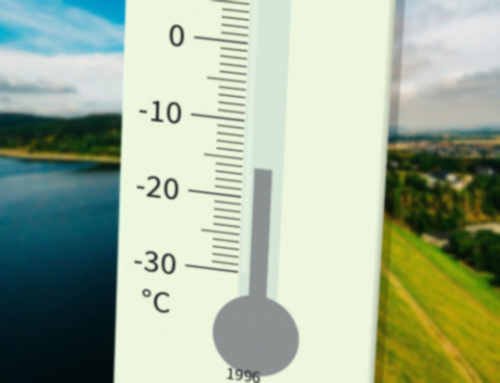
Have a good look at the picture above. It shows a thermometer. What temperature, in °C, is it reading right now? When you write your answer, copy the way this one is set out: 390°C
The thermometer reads -16°C
